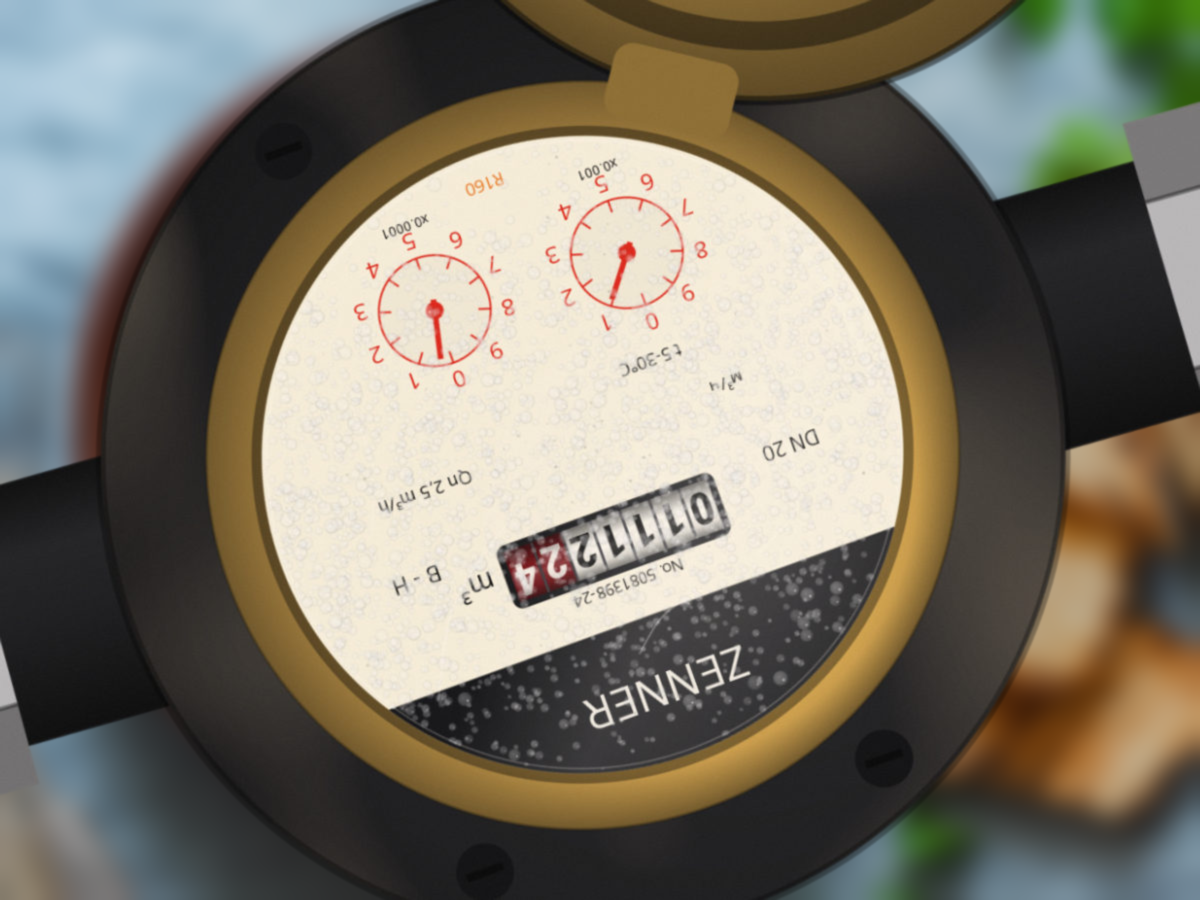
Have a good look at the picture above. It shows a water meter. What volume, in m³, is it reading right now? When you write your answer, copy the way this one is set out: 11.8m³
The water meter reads 1112.2410m³
